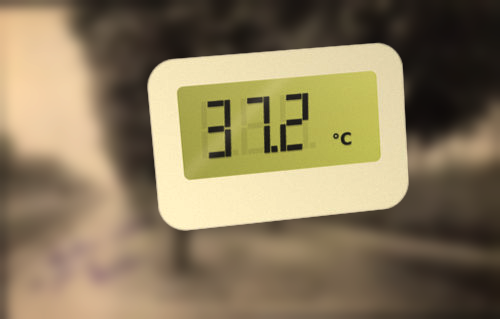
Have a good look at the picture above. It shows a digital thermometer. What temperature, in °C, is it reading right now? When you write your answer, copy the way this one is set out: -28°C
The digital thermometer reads 37.2°C
